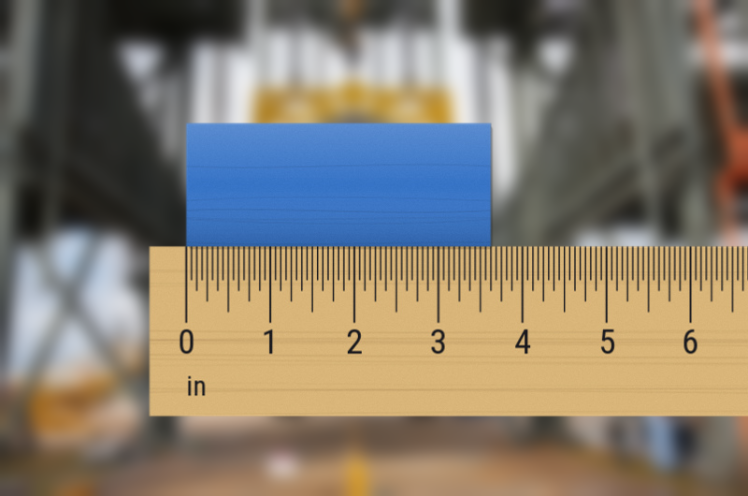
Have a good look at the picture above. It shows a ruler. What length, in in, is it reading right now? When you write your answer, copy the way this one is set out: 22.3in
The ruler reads 3.625in
